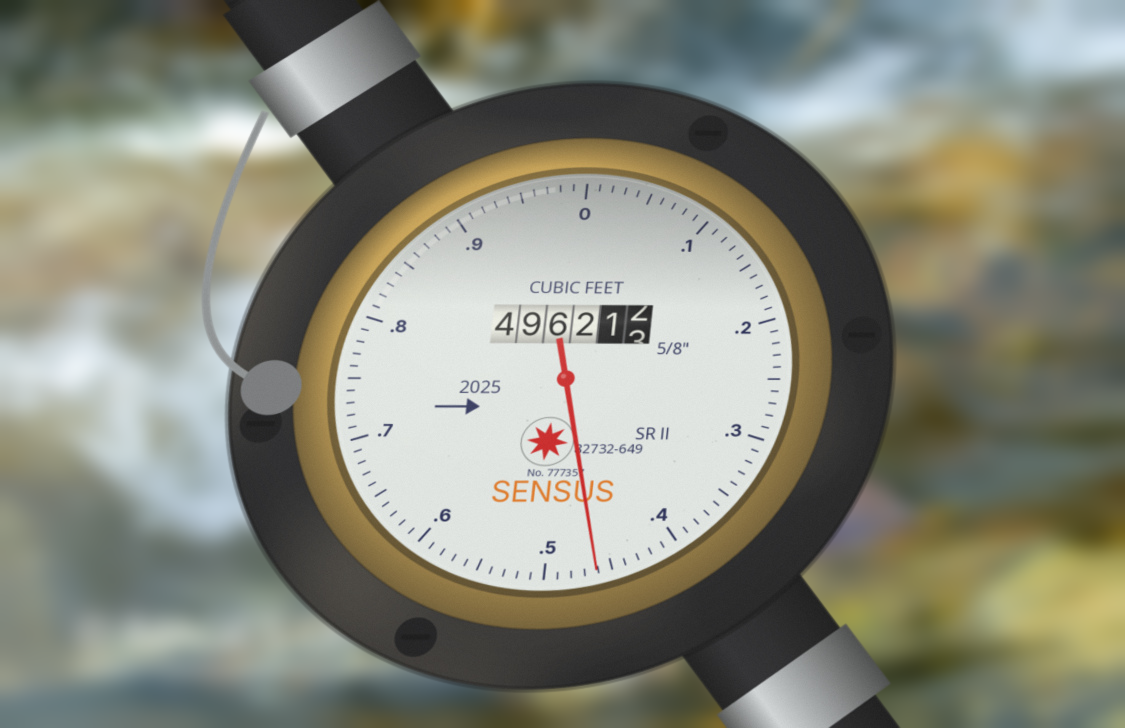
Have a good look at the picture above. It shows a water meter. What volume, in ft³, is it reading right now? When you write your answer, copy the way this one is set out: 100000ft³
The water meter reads 496212.46ft³
